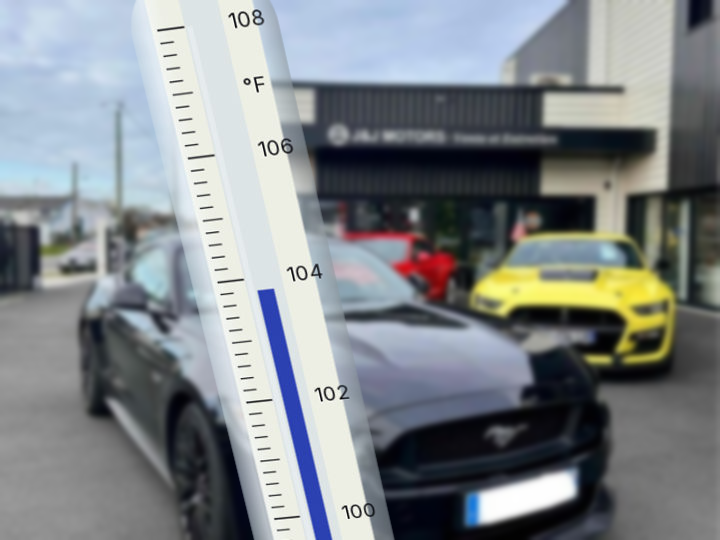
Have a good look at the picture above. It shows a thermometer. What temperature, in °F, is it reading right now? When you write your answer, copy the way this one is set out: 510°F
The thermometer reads 103.8°F
